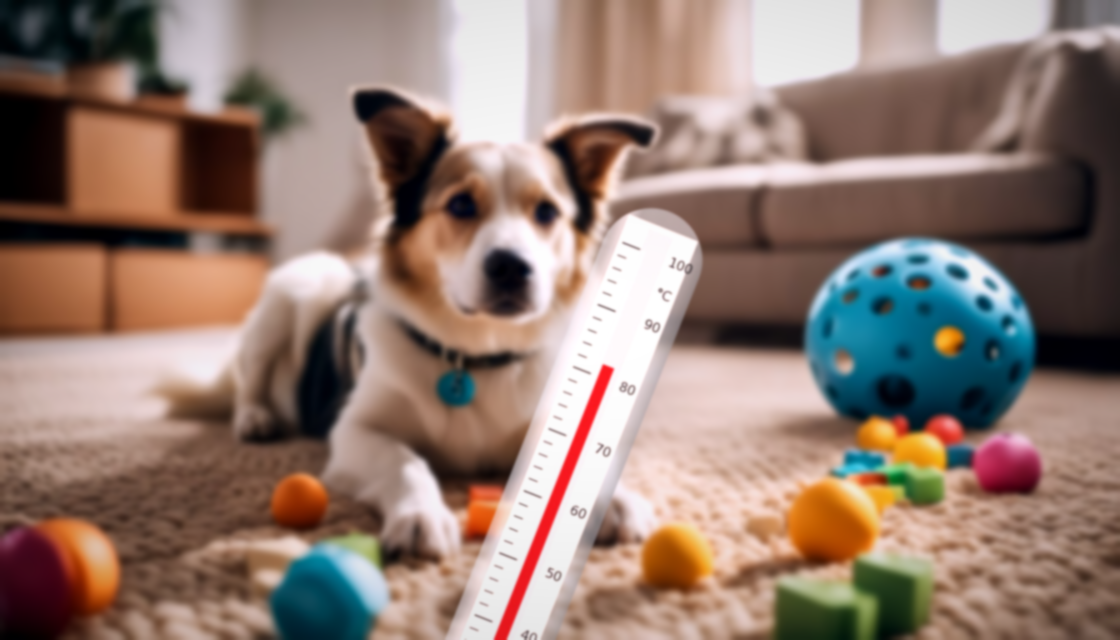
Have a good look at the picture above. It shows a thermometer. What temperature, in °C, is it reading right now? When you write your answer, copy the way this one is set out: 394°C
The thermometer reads 82°C
